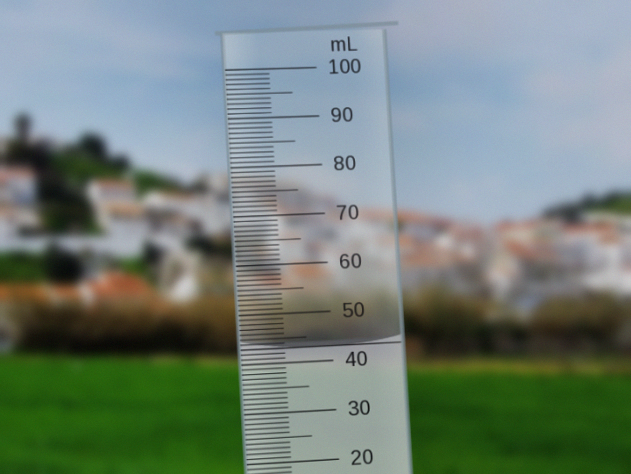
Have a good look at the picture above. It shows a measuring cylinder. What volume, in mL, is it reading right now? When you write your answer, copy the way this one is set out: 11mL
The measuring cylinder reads 43mL
